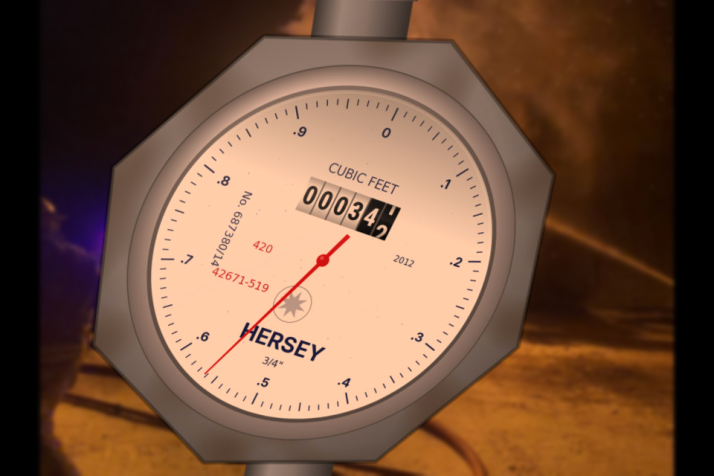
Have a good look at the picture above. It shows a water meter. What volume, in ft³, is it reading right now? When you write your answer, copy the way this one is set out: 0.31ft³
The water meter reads 341.56ft³
